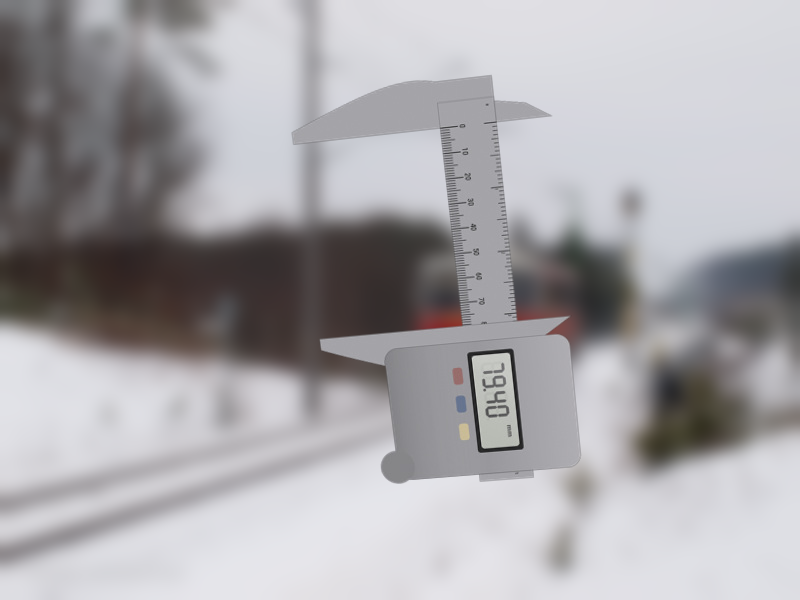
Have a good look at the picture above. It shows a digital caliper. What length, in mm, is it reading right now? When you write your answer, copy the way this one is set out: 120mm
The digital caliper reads 79.40mm
